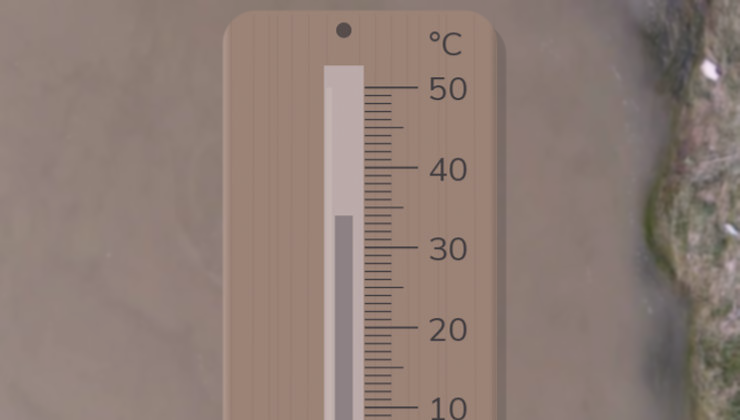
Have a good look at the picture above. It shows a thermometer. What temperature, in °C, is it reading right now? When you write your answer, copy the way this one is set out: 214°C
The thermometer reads 34°C
